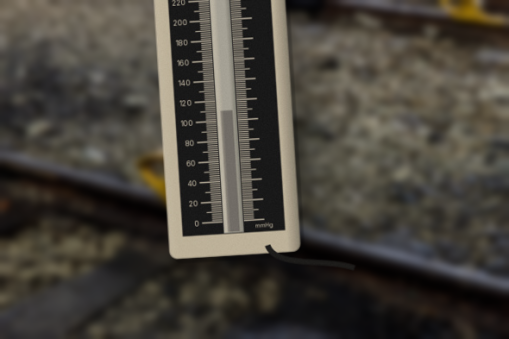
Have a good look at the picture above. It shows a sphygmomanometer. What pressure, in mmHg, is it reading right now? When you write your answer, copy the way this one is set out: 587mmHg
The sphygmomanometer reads 110mmHg
